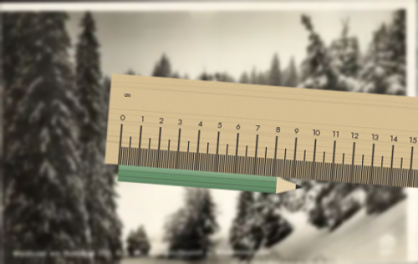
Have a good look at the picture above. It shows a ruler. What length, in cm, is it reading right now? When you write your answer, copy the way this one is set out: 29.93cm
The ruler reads 9.5cm
